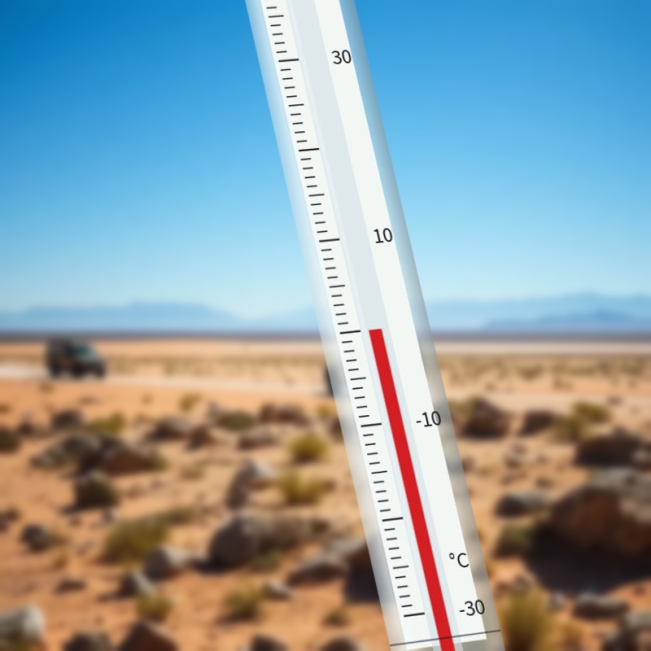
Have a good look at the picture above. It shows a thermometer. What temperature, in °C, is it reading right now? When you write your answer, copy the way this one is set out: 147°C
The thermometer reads 0°C
